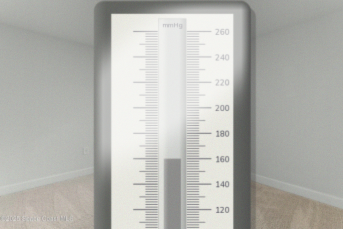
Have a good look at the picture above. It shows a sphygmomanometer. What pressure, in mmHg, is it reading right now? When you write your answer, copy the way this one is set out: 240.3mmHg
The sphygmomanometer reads 160mmHg
